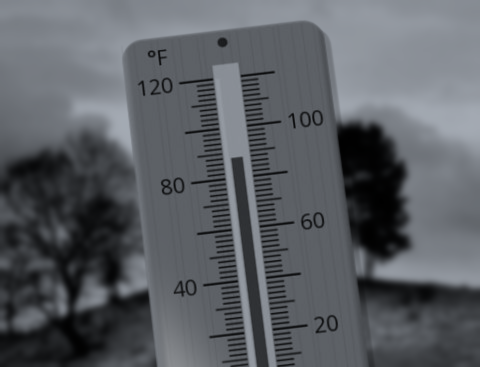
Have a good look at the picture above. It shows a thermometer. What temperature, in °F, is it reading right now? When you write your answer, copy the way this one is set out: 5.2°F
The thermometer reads 88°F
